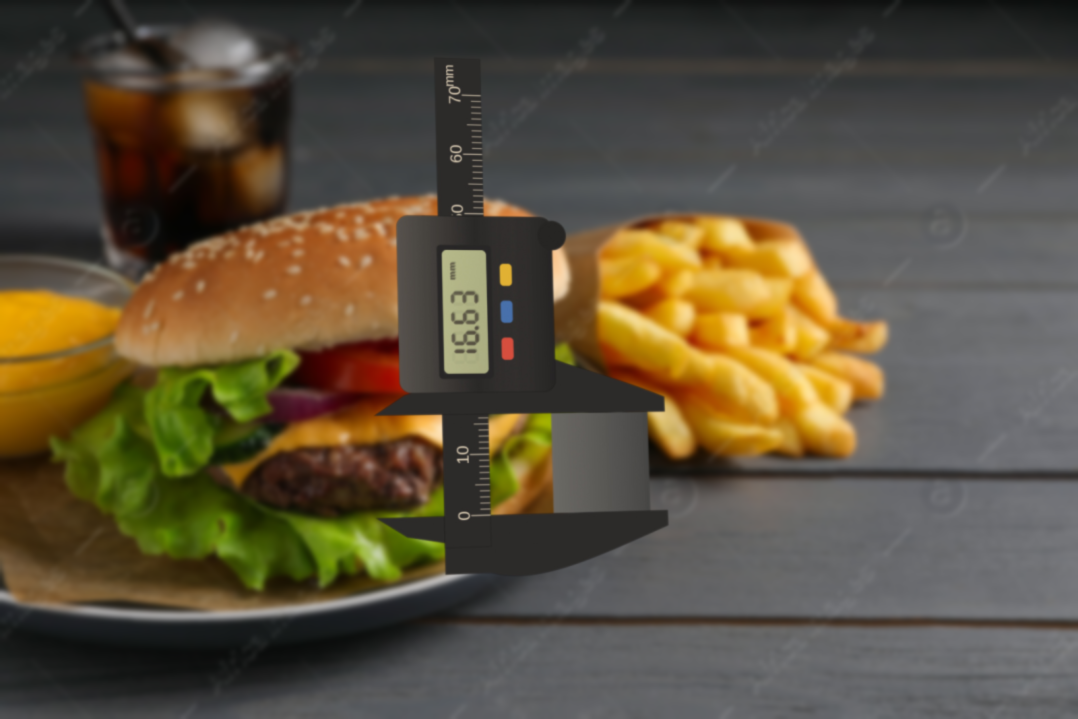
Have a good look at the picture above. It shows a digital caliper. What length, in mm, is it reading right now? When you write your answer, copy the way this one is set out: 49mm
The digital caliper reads 16.63mm
